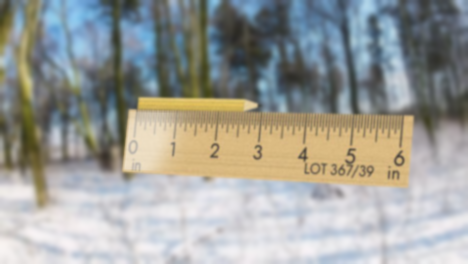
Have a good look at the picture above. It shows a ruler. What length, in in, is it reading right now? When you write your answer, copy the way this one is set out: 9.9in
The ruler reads 3in
